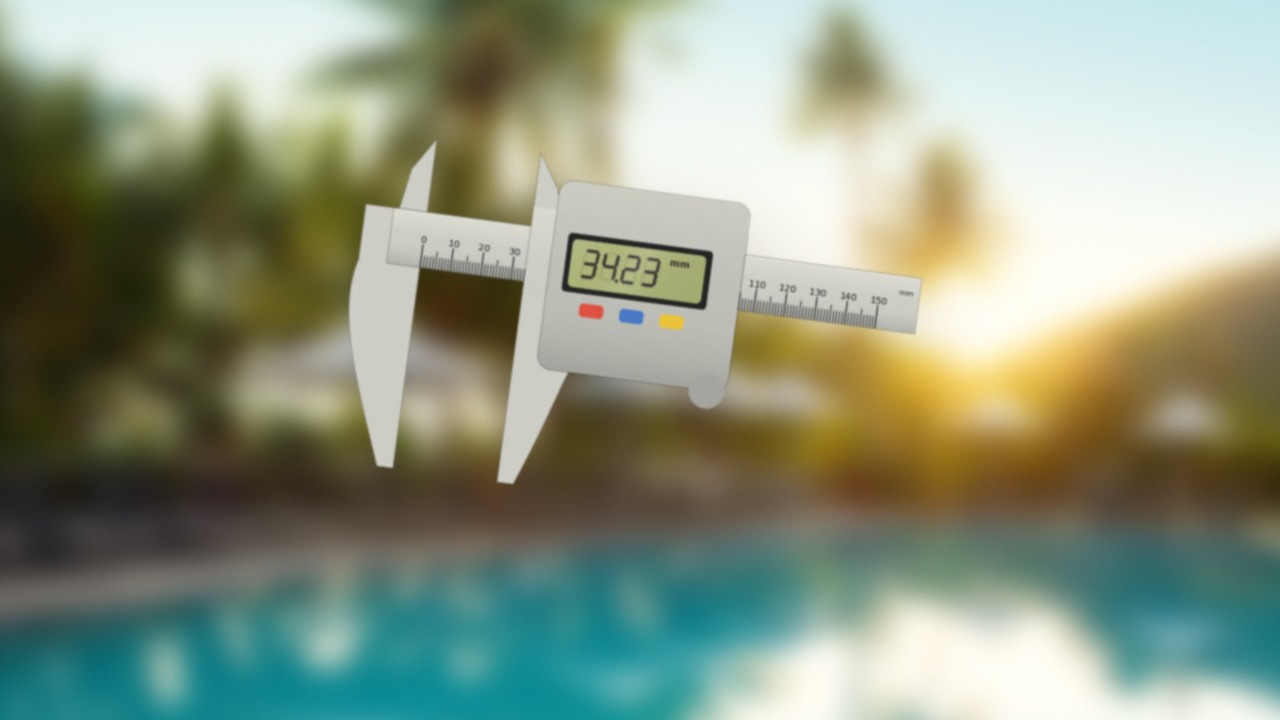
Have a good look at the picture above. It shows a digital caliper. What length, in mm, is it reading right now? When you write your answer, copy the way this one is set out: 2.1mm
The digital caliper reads 34.23mm
